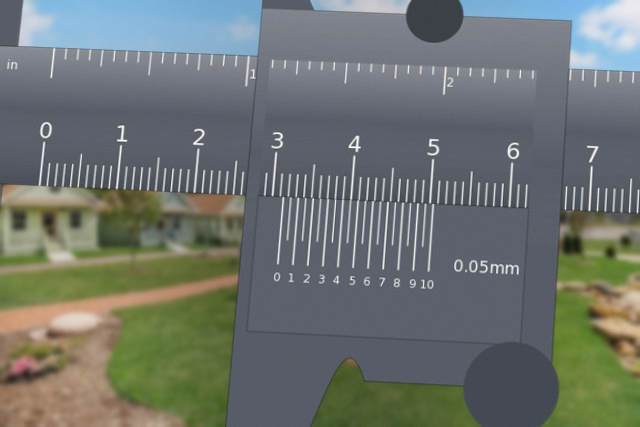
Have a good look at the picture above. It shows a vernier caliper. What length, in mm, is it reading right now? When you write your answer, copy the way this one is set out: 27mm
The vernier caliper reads 31.4mm
